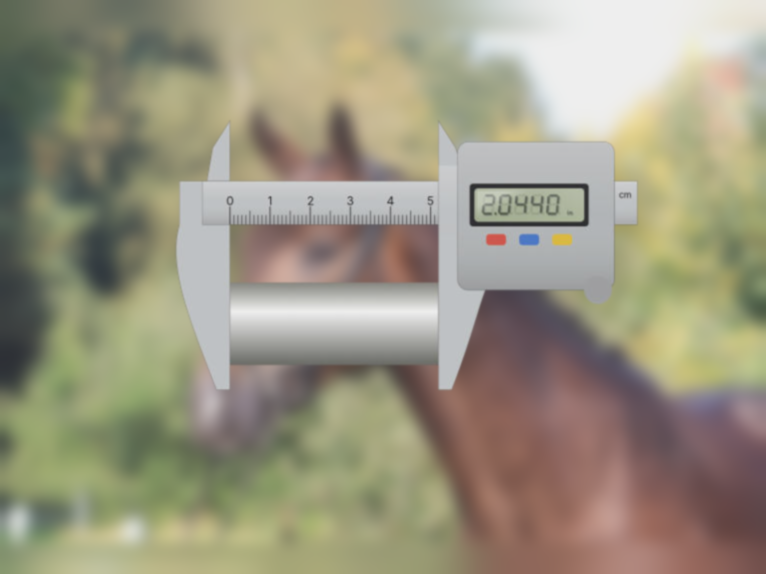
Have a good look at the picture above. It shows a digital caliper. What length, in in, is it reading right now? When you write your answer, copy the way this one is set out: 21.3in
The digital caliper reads 2.0440in
